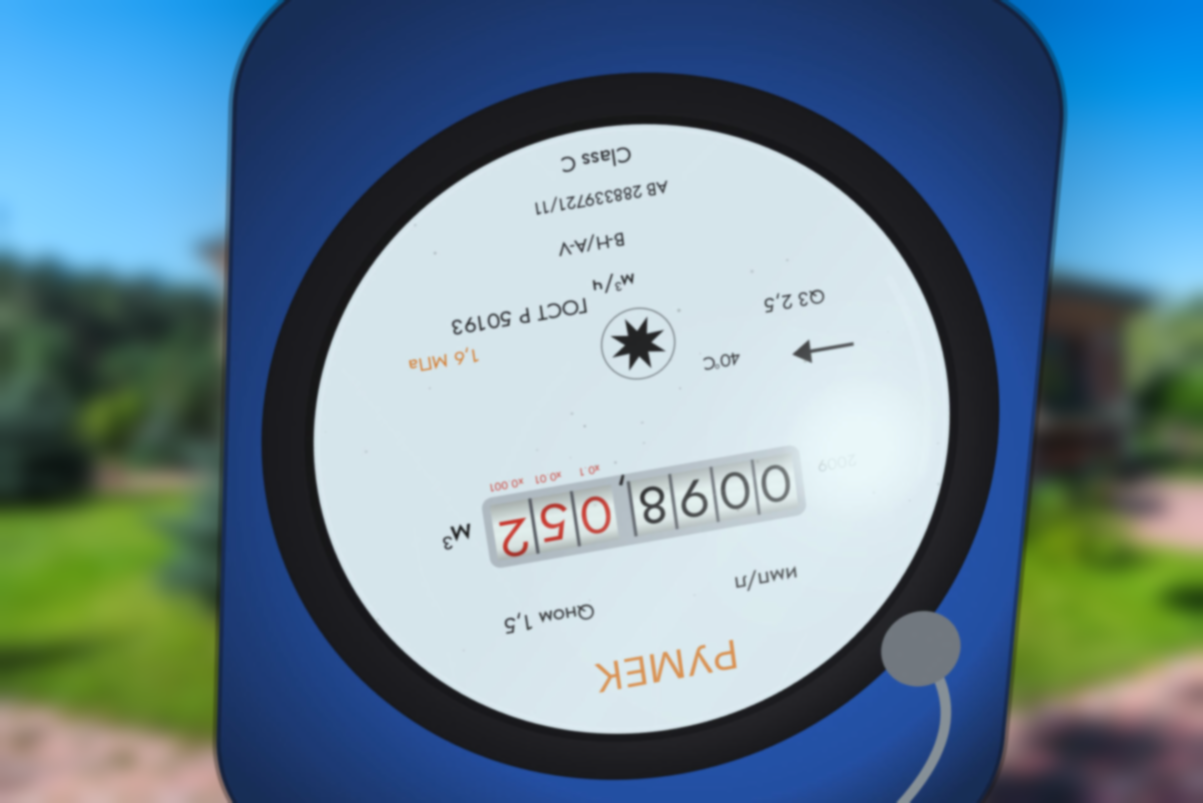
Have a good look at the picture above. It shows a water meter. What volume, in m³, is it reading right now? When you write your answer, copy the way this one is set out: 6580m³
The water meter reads 98.052m³
